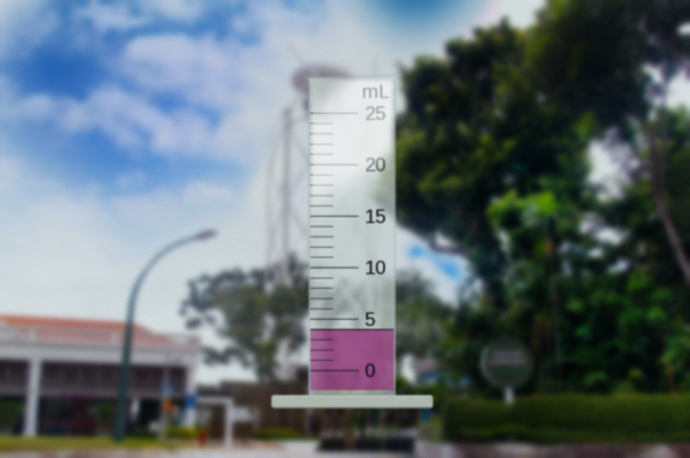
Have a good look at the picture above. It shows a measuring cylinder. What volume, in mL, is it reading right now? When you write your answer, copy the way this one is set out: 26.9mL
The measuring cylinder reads 4mL
